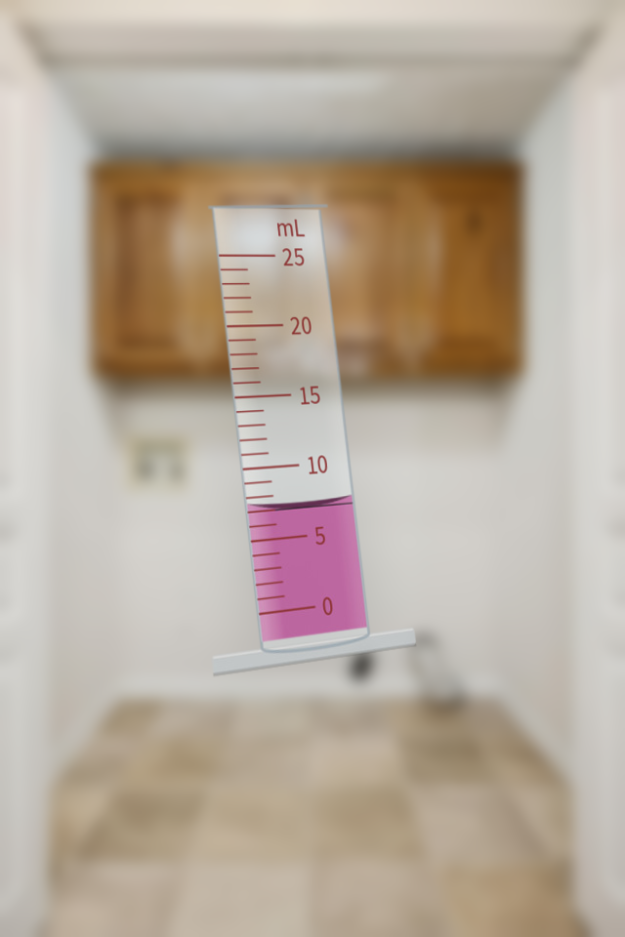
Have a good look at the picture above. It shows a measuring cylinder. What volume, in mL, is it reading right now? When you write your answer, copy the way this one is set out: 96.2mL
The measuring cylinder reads 7mL
